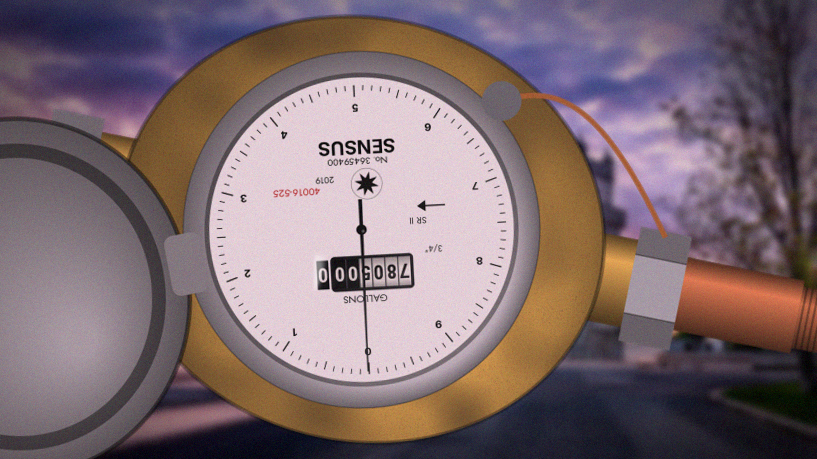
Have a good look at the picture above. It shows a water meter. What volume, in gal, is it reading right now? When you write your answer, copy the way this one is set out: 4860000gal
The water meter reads 7805000.0gal
